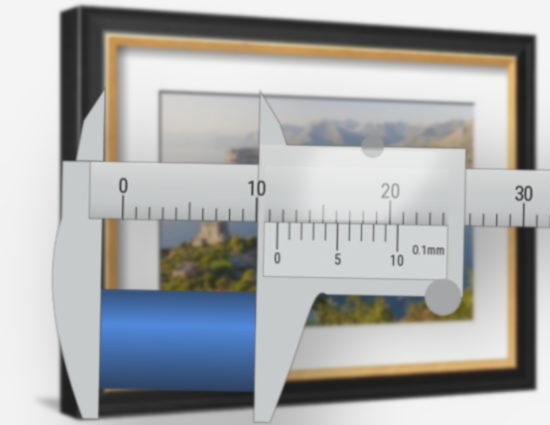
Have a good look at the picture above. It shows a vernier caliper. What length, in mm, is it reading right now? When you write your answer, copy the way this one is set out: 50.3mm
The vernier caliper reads 11.6mm
